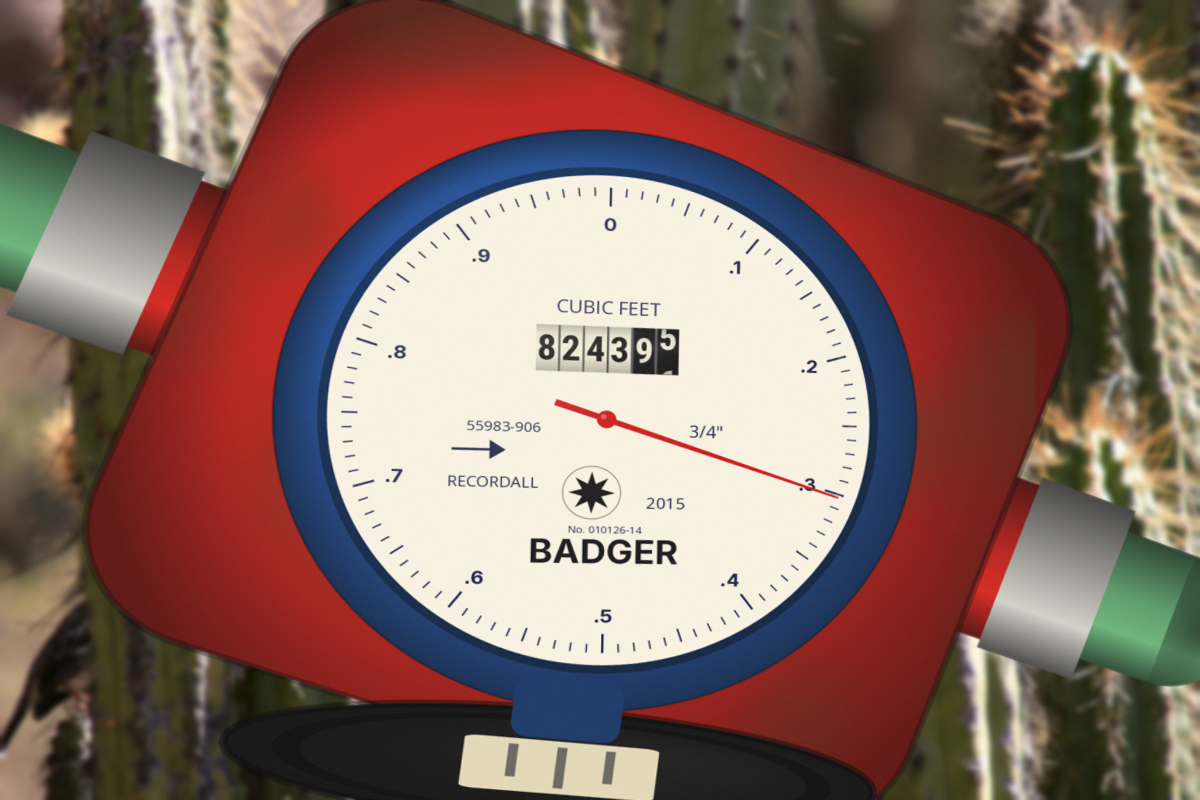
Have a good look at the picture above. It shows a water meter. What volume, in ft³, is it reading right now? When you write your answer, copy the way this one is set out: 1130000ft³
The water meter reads 824395.30ft³
